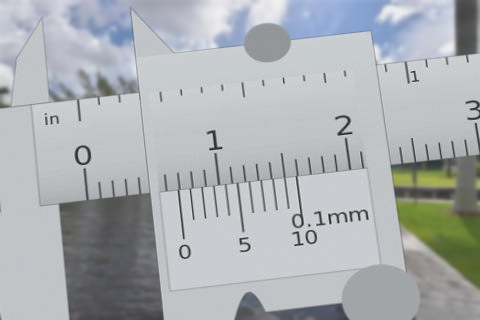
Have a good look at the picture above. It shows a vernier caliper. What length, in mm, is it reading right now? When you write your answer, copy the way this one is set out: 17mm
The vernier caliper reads 6.9mm
